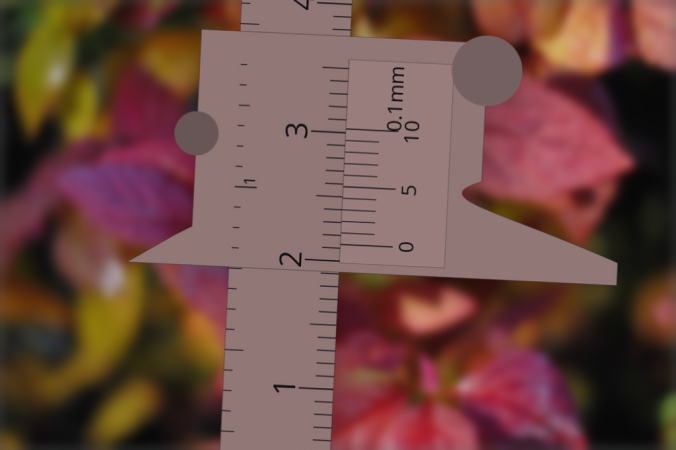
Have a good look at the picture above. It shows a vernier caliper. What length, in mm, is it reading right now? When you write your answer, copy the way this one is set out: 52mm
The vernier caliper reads 21.3mm
